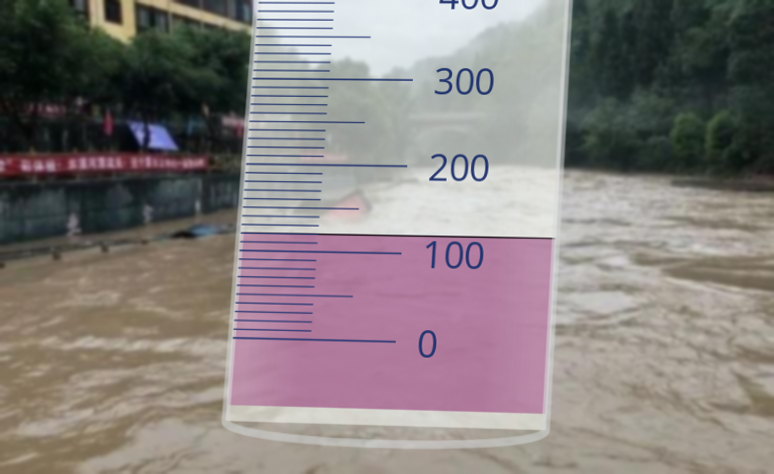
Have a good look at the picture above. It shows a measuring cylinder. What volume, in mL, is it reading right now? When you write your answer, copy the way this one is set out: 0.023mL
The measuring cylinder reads 120mL
